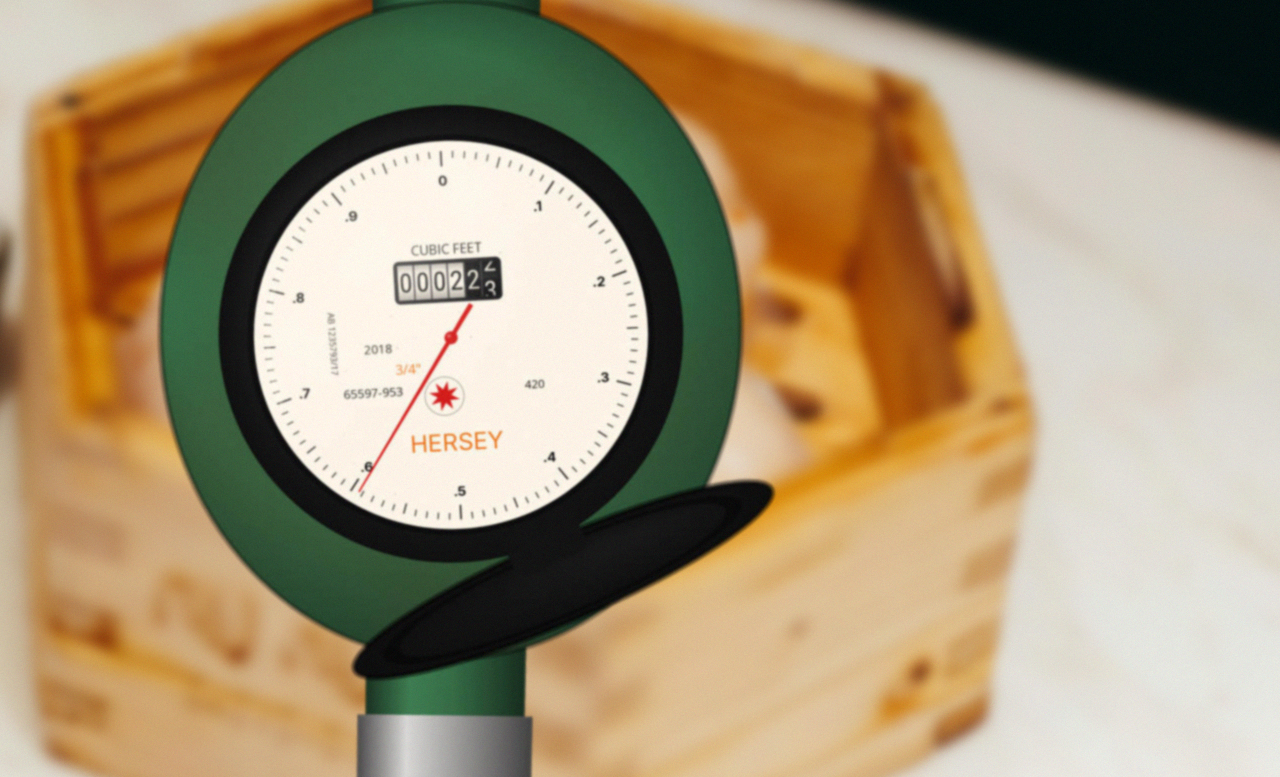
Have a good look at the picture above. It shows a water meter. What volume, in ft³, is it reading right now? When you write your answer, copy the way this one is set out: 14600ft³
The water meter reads 222.59ft³
